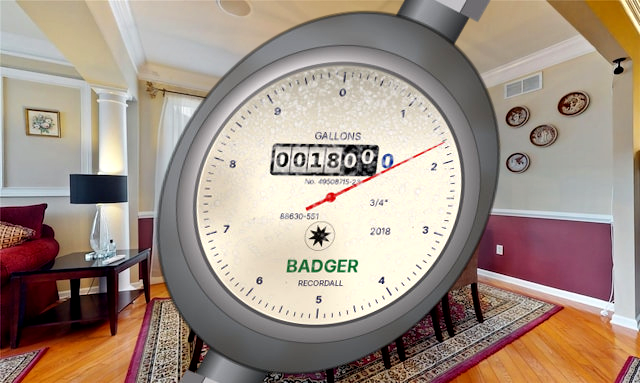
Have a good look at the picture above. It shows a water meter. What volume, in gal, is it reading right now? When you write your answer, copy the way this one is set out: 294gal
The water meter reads 18001.7gal
